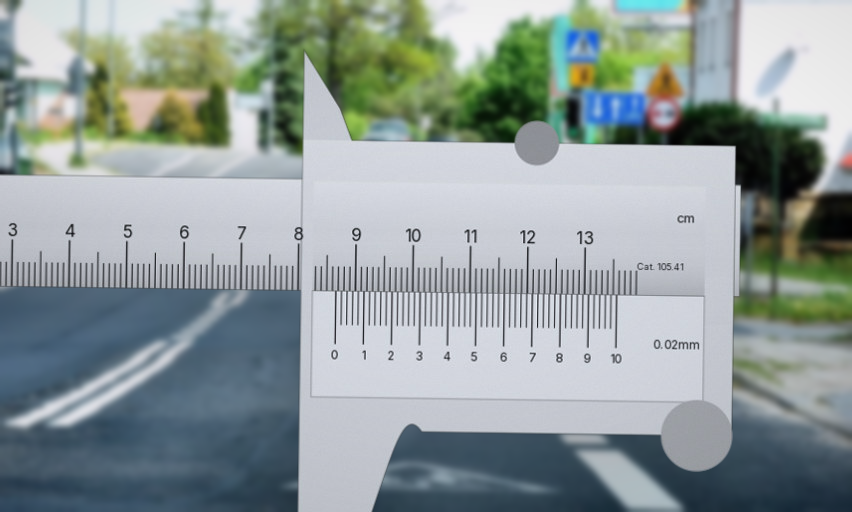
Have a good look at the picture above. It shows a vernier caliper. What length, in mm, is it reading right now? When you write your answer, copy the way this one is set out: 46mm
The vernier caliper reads 86.6mm
